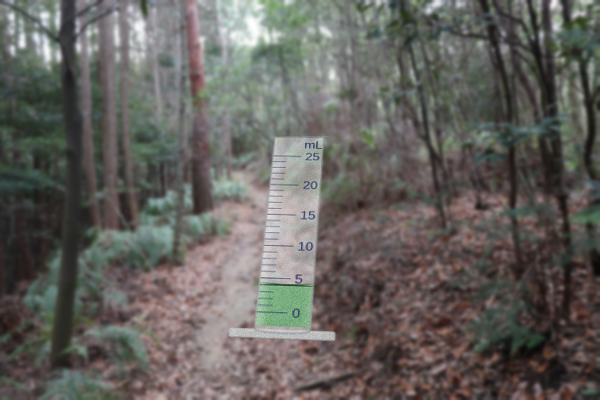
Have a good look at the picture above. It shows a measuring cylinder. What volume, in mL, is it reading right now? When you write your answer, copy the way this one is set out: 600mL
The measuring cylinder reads 4mL
